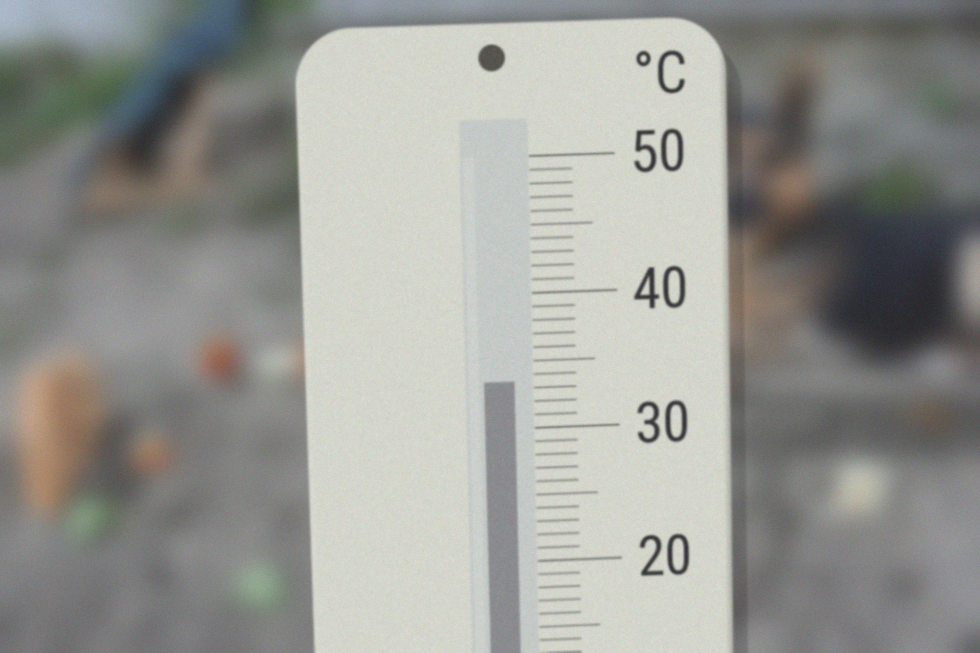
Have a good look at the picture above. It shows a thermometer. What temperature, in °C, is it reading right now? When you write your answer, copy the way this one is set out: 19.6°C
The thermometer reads 33.5°C
